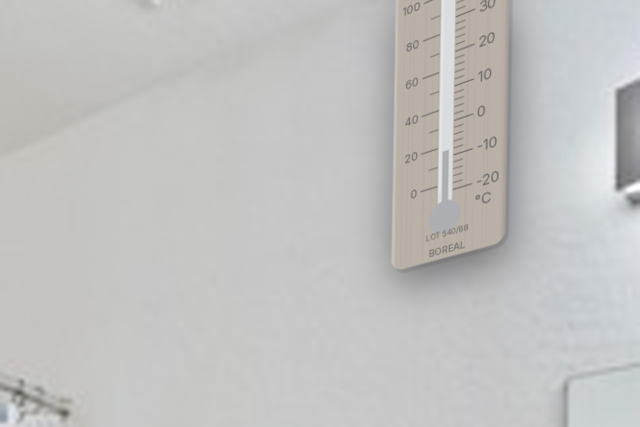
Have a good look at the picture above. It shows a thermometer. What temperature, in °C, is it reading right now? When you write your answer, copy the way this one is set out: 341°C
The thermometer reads -8°C
